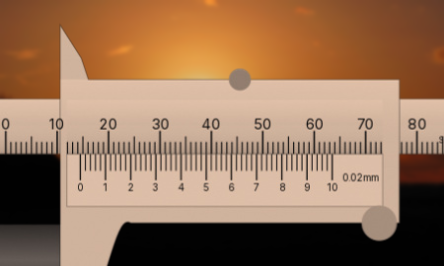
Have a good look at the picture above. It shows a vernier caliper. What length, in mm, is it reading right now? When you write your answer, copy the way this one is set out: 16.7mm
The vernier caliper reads 14.5mm
